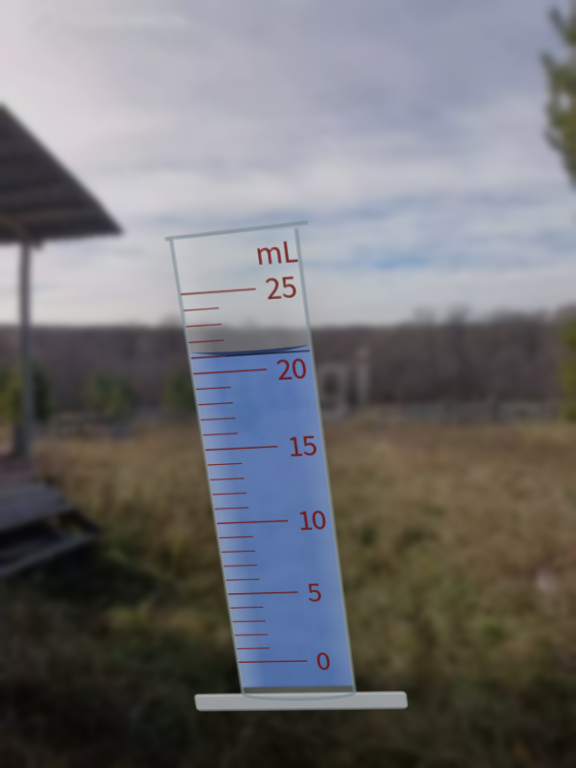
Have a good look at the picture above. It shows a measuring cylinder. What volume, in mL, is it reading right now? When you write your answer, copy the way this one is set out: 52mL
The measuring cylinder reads 21mL
